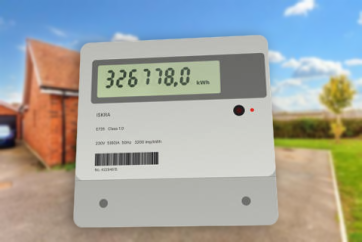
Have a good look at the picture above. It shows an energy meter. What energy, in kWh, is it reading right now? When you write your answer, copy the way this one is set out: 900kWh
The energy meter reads 326778.0kWh
